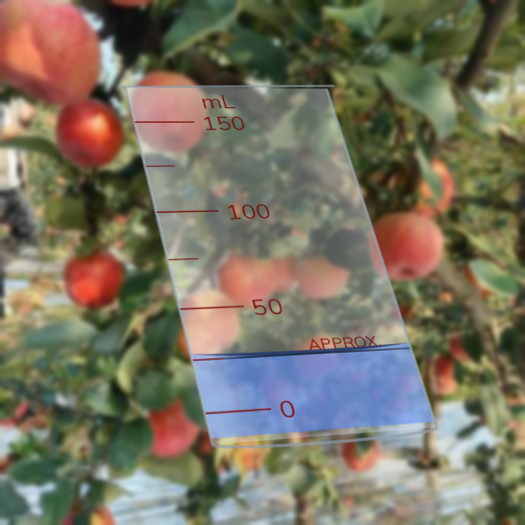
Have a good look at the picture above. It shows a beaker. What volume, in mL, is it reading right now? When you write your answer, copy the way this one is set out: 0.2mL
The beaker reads 25mL
